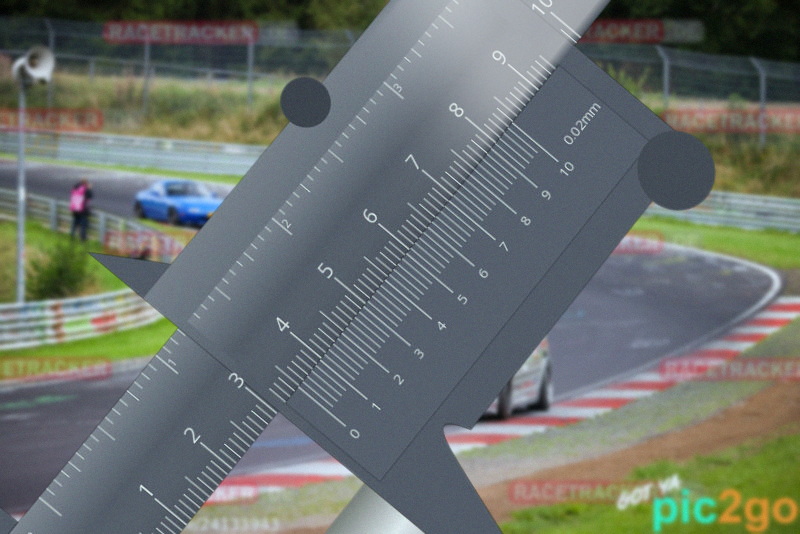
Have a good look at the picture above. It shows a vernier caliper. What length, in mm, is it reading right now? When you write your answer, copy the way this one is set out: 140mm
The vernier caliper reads 34.8mm
